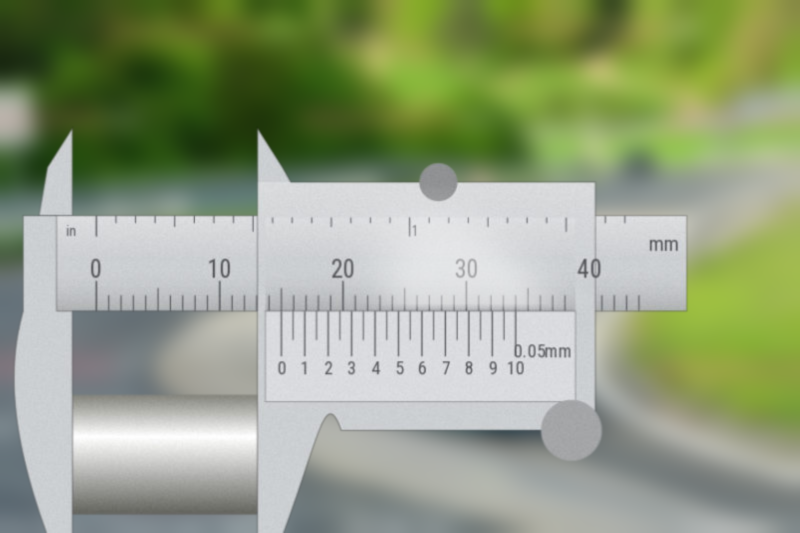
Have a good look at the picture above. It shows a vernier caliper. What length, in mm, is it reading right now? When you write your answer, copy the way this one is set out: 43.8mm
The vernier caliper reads 15.0mm
